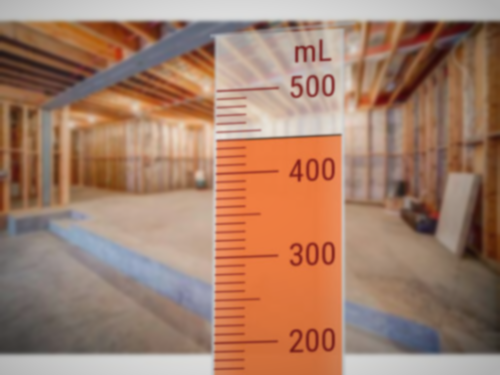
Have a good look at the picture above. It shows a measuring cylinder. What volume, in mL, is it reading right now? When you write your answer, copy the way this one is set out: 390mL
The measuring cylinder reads 440mL
